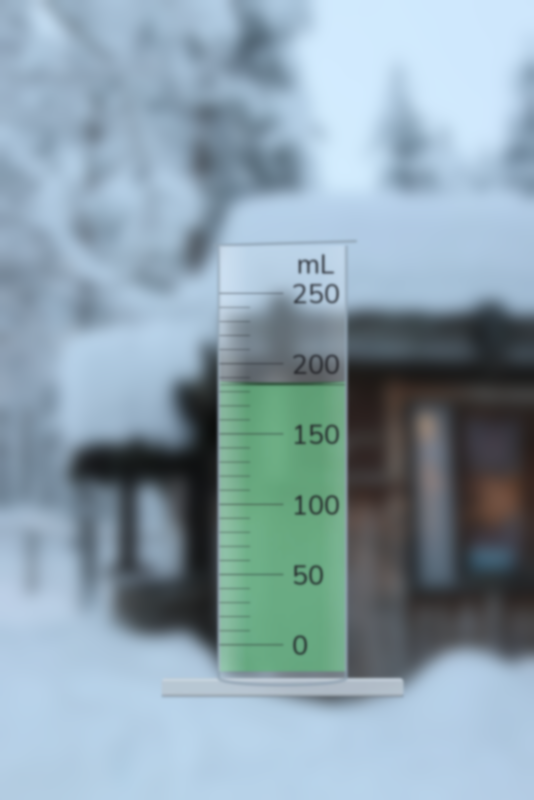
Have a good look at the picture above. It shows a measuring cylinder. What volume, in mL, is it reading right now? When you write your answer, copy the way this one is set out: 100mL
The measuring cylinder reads 185mL
